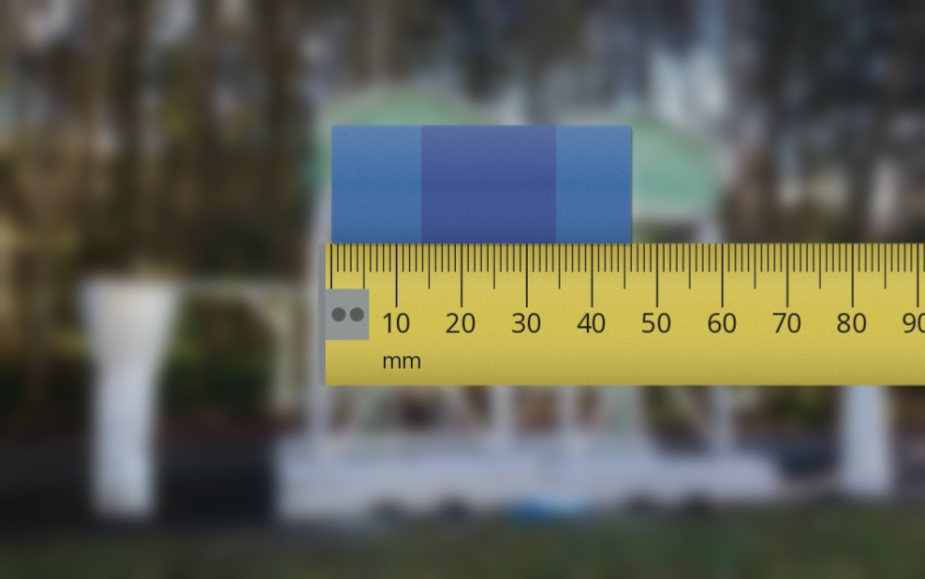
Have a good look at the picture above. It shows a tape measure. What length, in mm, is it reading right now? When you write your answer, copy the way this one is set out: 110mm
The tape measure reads 46mm
